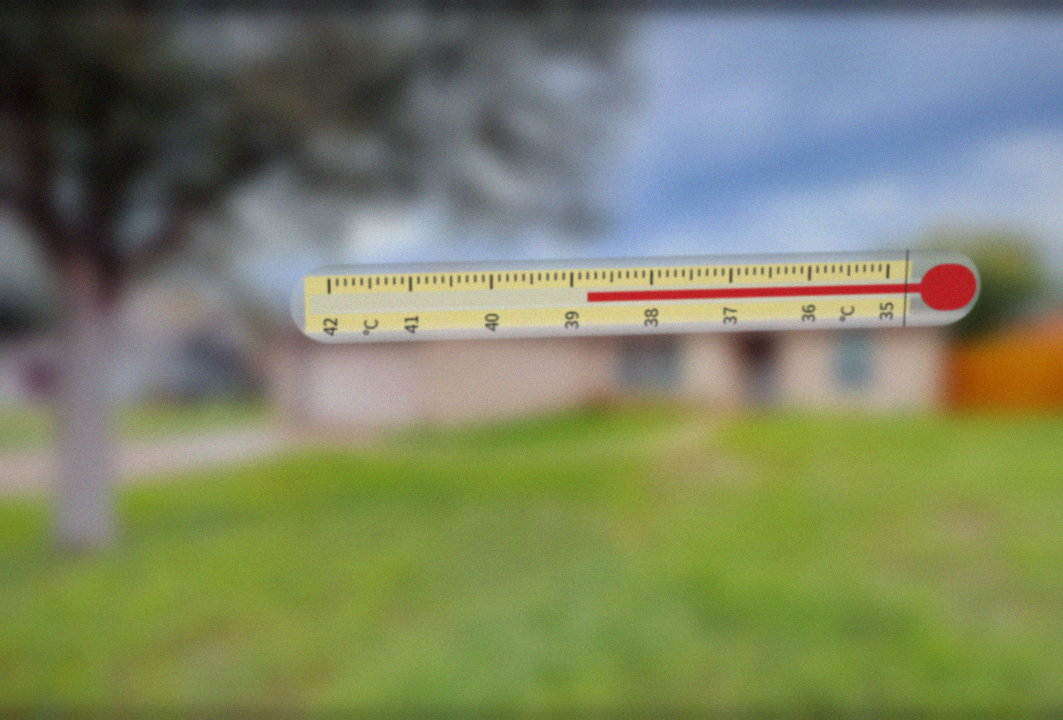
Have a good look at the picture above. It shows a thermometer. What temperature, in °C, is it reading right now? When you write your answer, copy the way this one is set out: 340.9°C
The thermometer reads 38.8°C
